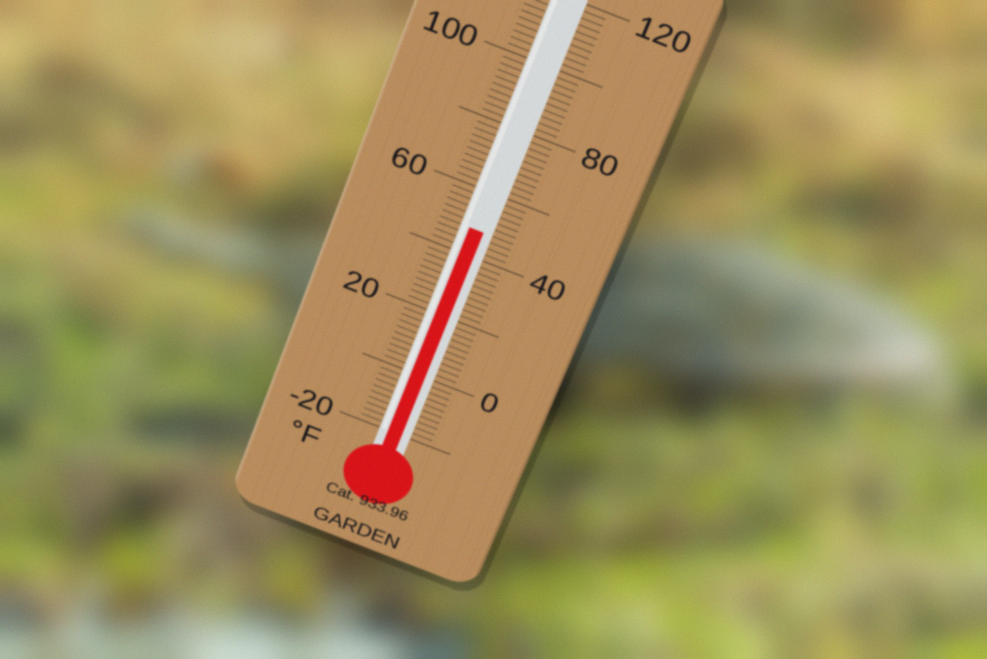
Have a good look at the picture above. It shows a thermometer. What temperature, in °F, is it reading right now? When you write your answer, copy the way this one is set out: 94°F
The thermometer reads 48°F
